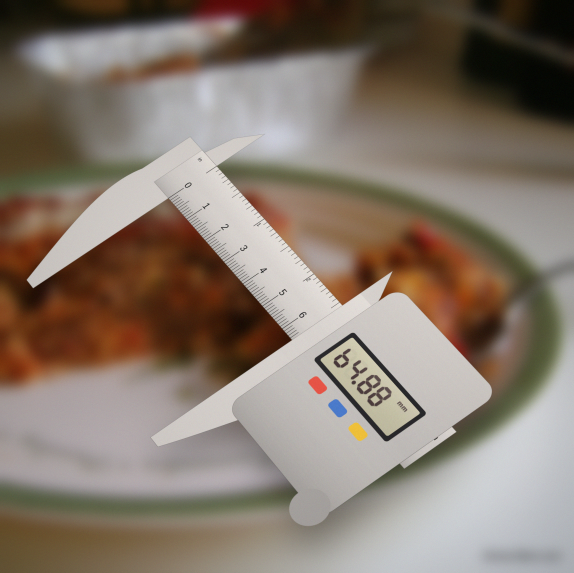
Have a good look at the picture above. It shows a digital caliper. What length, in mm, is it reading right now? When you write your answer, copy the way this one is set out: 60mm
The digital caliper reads 64.88mm
